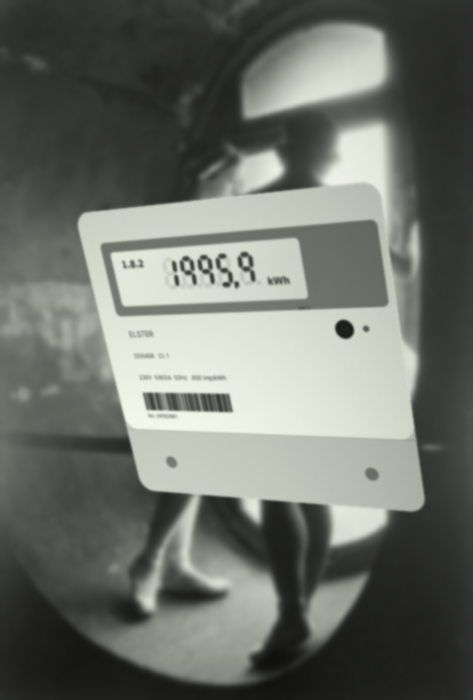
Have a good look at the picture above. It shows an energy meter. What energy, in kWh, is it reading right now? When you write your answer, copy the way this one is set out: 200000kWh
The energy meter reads 1995.9kWh
